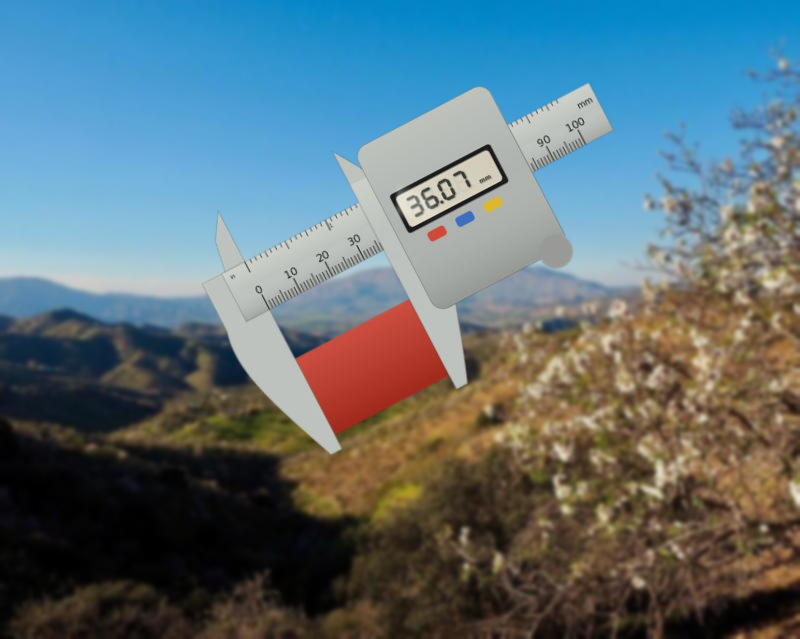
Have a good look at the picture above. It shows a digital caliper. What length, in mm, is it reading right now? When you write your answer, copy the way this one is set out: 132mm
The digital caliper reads 36.07mm
